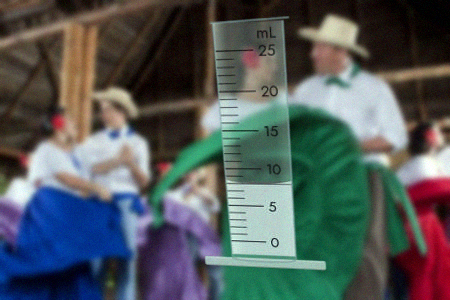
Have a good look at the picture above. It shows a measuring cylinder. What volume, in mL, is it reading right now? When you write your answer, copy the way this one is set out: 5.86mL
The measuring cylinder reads 8mL
